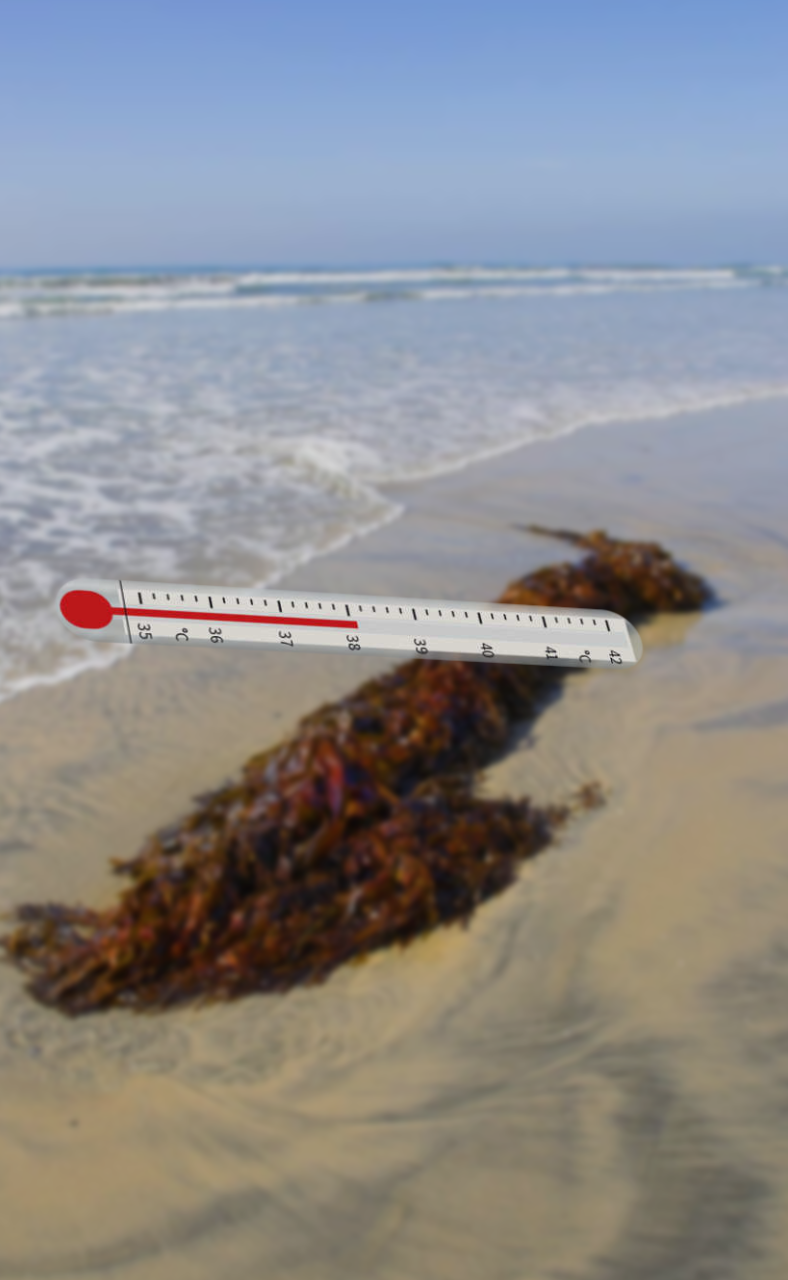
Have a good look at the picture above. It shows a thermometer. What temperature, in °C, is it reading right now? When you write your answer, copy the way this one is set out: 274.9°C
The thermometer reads 38.1°C
